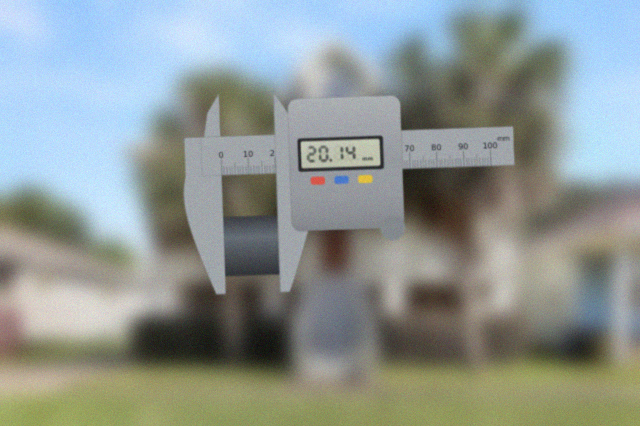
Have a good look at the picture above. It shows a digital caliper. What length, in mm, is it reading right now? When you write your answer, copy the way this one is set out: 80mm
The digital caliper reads 20.14mm
